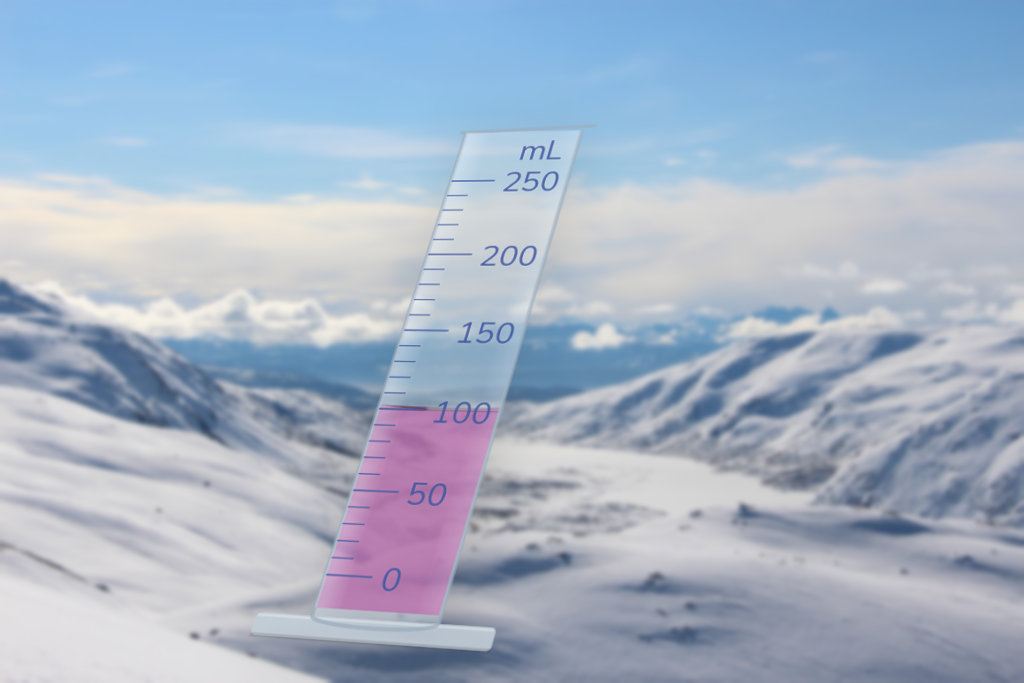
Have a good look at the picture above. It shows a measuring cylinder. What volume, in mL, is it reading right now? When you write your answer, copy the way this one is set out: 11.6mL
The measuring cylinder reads 100mL
